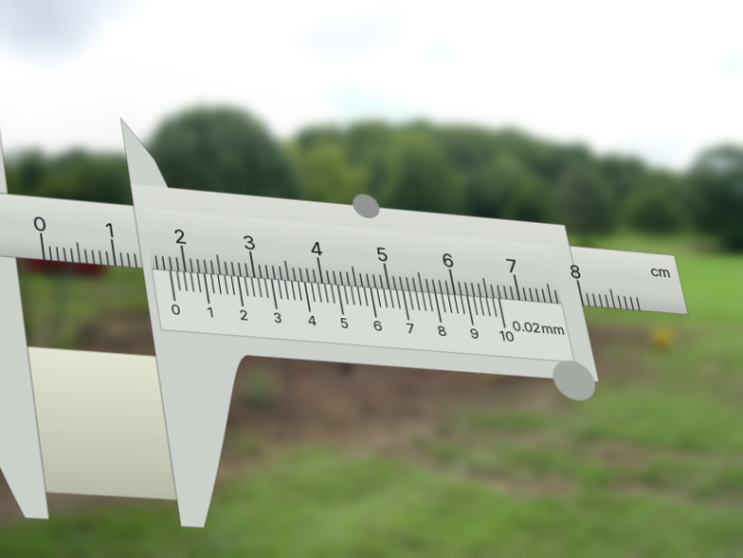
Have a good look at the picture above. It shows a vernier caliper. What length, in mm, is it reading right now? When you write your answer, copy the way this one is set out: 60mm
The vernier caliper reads 17.8mm
